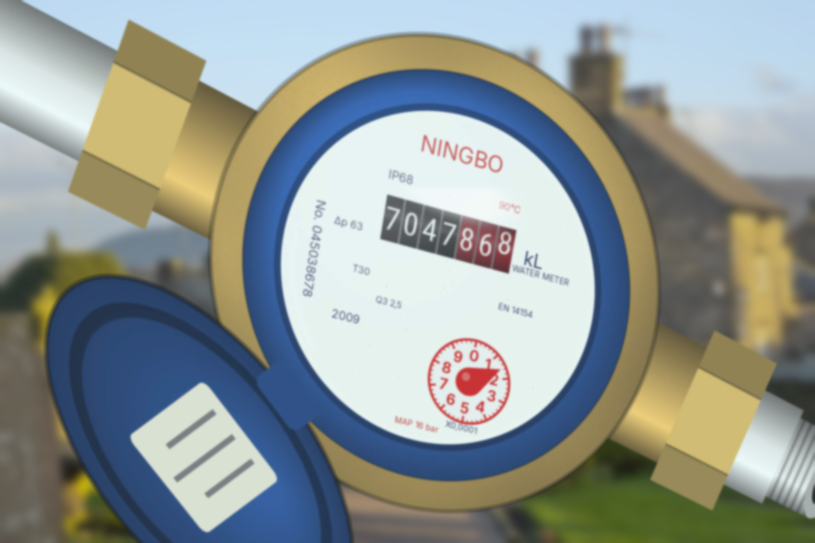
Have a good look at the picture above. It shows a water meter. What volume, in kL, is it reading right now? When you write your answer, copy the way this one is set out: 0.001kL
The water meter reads 7047.8681kL
